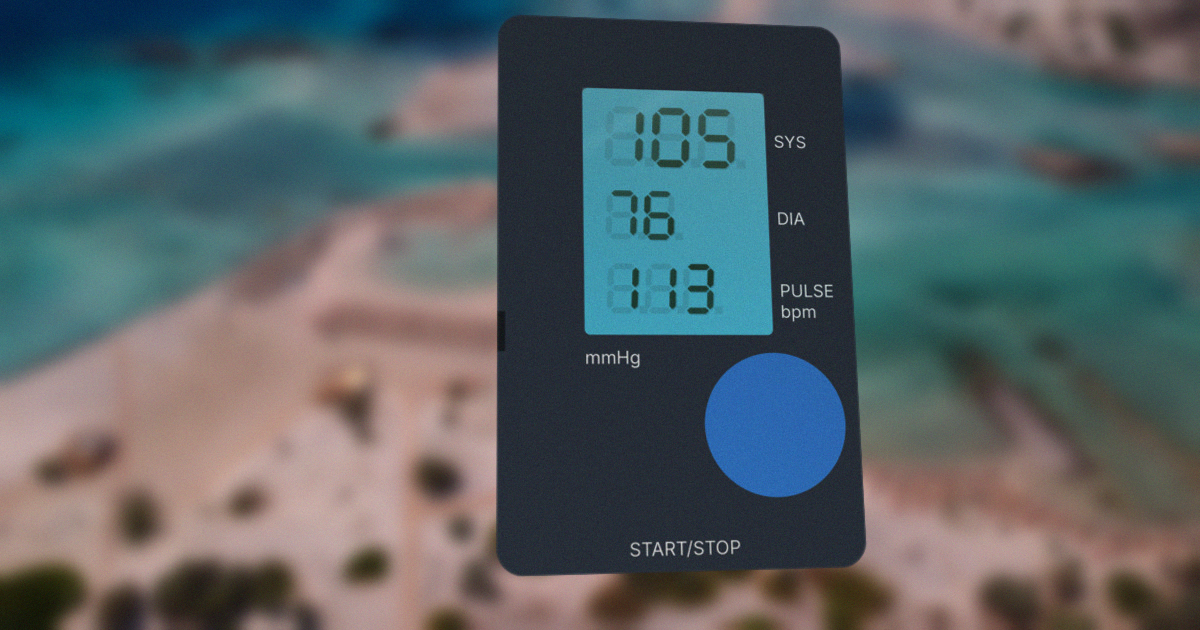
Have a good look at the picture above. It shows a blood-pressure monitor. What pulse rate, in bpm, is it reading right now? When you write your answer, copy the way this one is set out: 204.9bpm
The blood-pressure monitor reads 113bpm
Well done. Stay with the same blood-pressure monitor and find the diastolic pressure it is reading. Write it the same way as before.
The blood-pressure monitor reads 76mmHg
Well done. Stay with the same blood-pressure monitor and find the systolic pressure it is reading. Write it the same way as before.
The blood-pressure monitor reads 105mmHg
